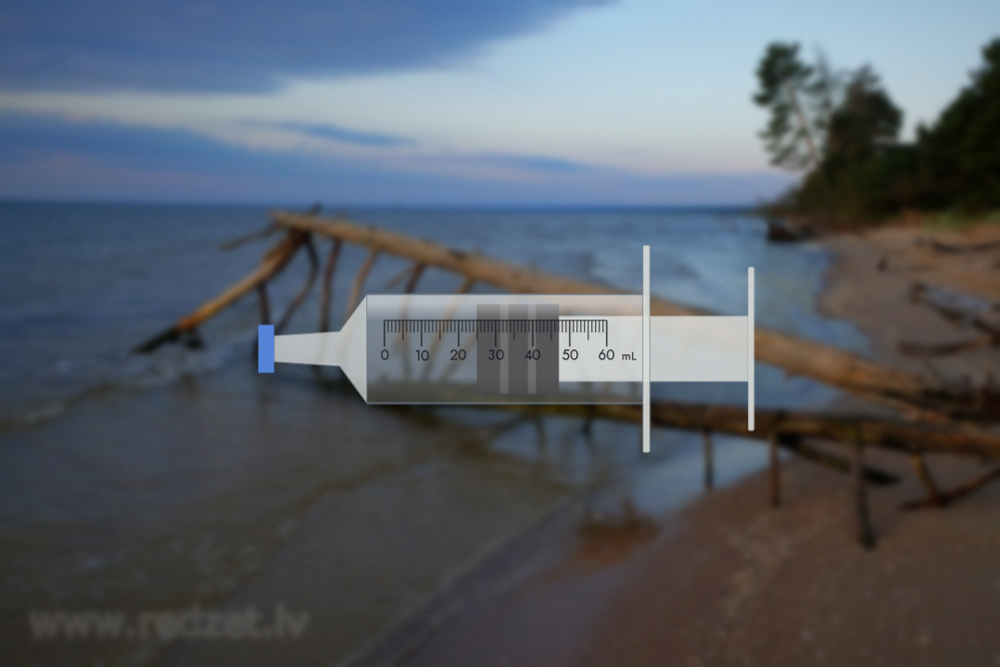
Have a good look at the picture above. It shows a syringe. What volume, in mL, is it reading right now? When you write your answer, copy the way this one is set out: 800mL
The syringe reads 25mL
